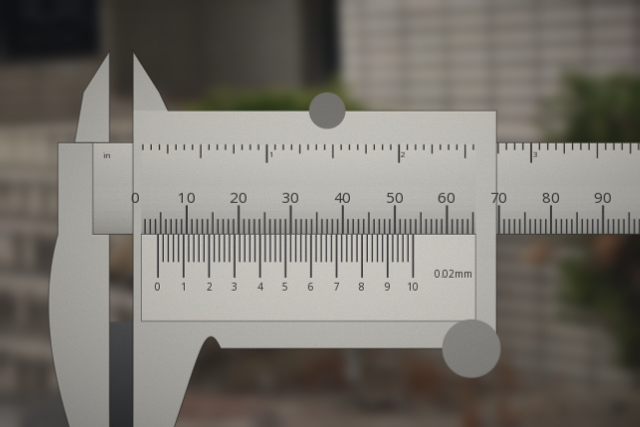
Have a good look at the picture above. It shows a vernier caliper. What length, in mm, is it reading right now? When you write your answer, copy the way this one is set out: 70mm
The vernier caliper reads 4.5mm
